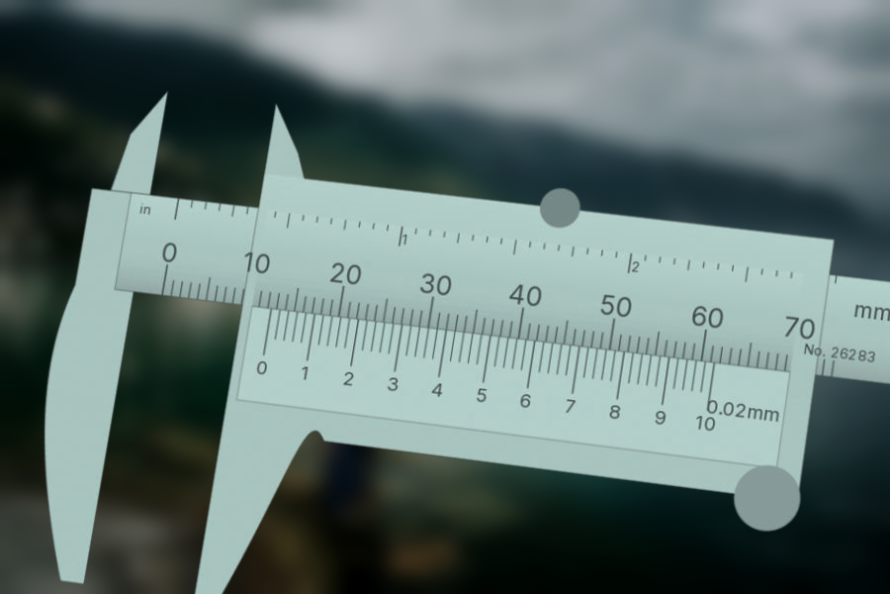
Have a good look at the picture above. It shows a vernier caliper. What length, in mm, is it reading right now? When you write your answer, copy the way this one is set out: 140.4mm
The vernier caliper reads 12.4mm
